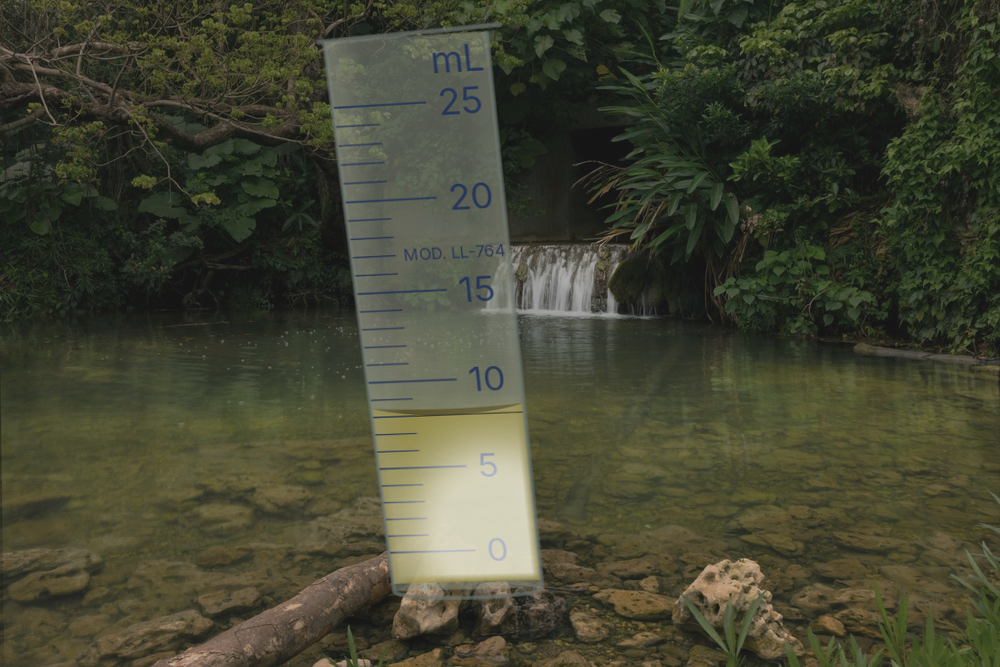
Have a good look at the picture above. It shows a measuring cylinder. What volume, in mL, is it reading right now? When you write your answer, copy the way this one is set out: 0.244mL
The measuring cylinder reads 8mL
